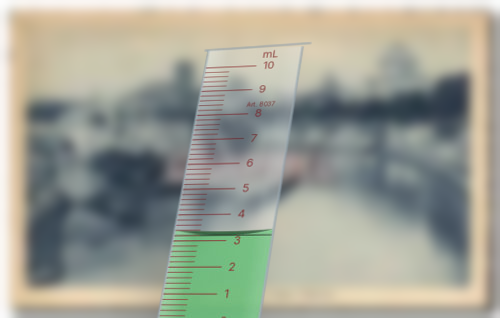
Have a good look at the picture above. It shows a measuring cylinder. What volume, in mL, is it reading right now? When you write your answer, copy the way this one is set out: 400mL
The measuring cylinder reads 3.2mL
